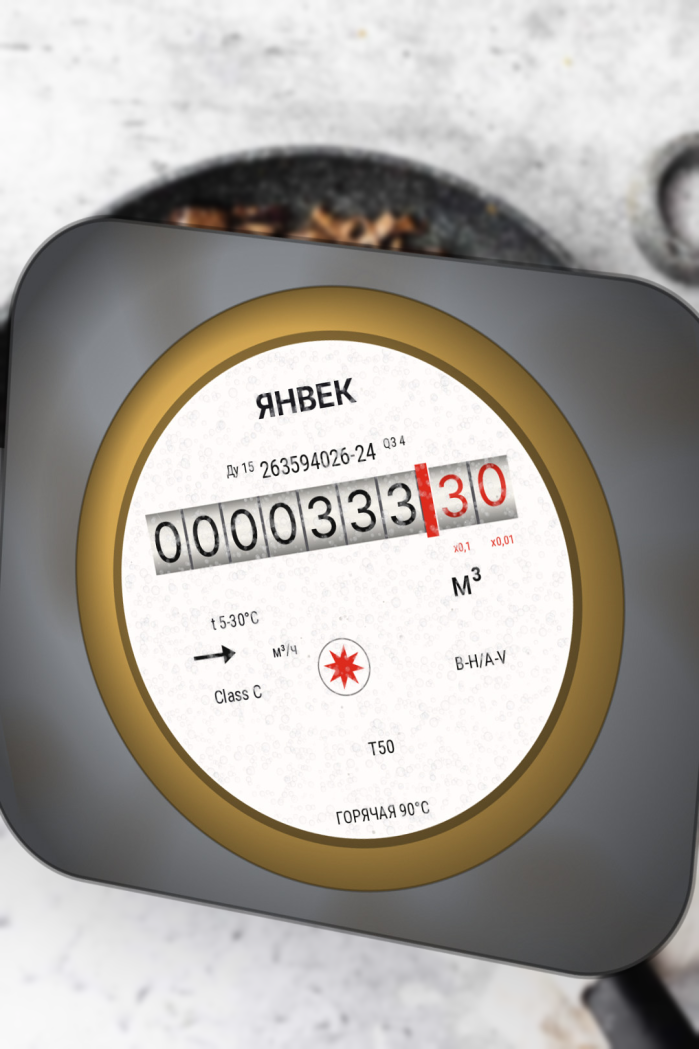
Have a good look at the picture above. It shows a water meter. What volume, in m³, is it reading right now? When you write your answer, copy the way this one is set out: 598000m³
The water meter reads 333.30m³
